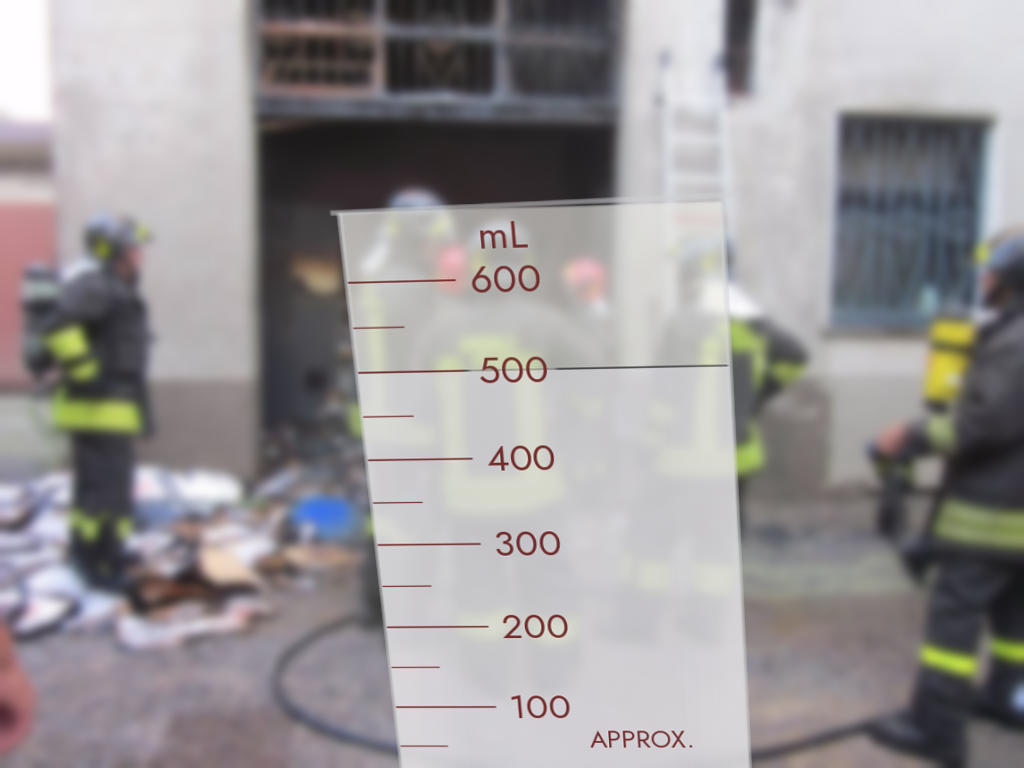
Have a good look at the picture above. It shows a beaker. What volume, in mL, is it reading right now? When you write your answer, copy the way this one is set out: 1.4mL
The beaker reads 500mL
